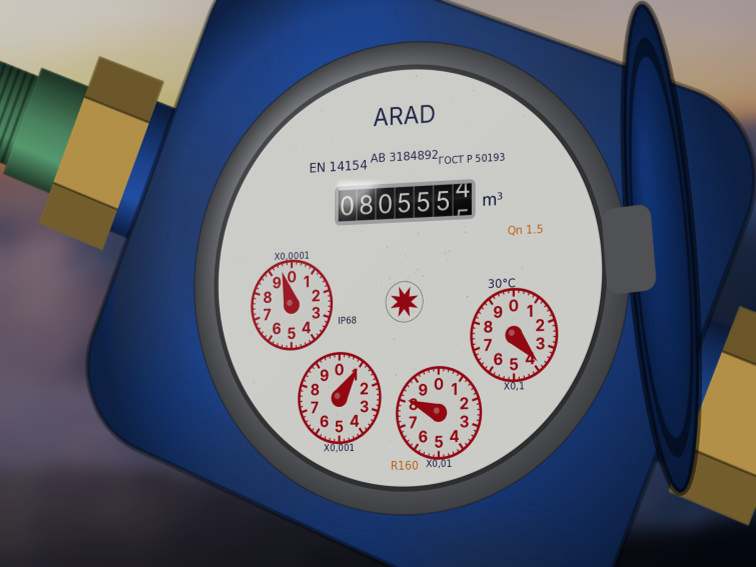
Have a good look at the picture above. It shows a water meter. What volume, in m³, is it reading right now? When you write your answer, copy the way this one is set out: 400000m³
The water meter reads 805554.3809m³
